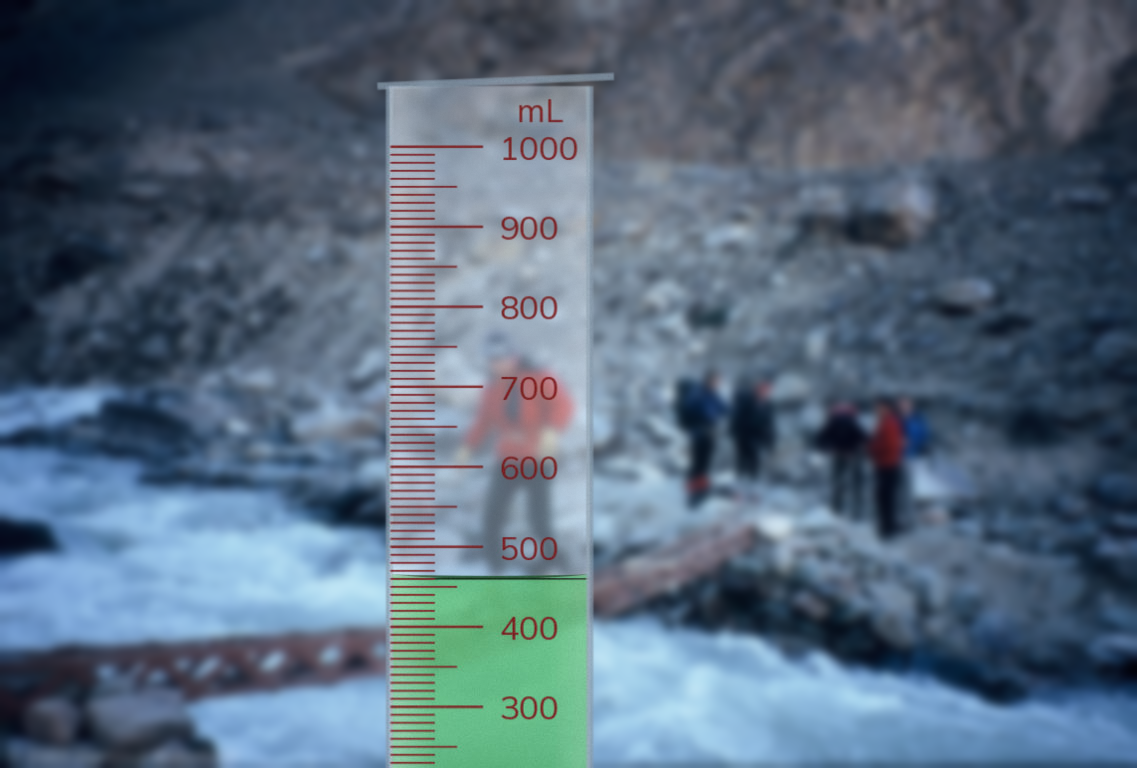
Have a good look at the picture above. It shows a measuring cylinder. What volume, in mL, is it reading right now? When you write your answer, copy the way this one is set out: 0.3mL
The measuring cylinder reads 460mL
